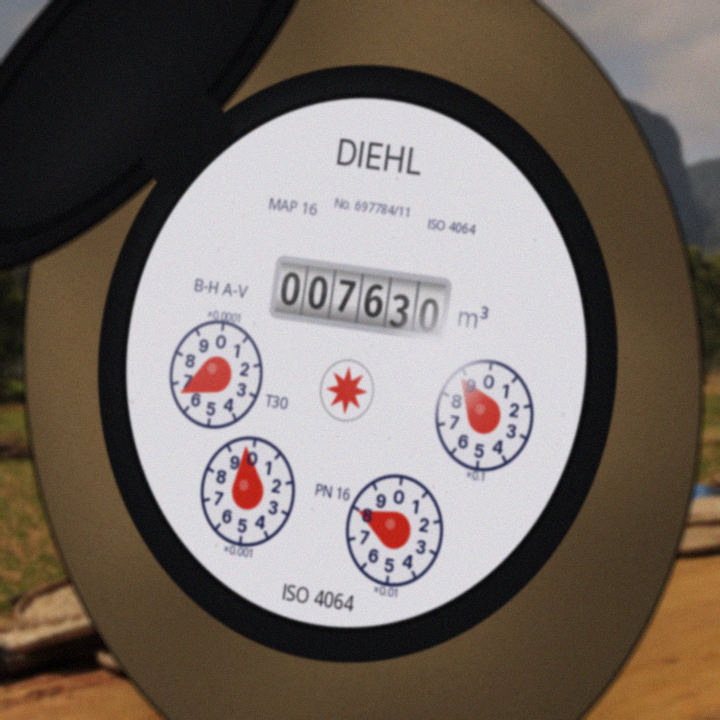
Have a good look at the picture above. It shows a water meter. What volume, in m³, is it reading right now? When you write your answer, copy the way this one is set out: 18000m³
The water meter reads 7629.8796m³
